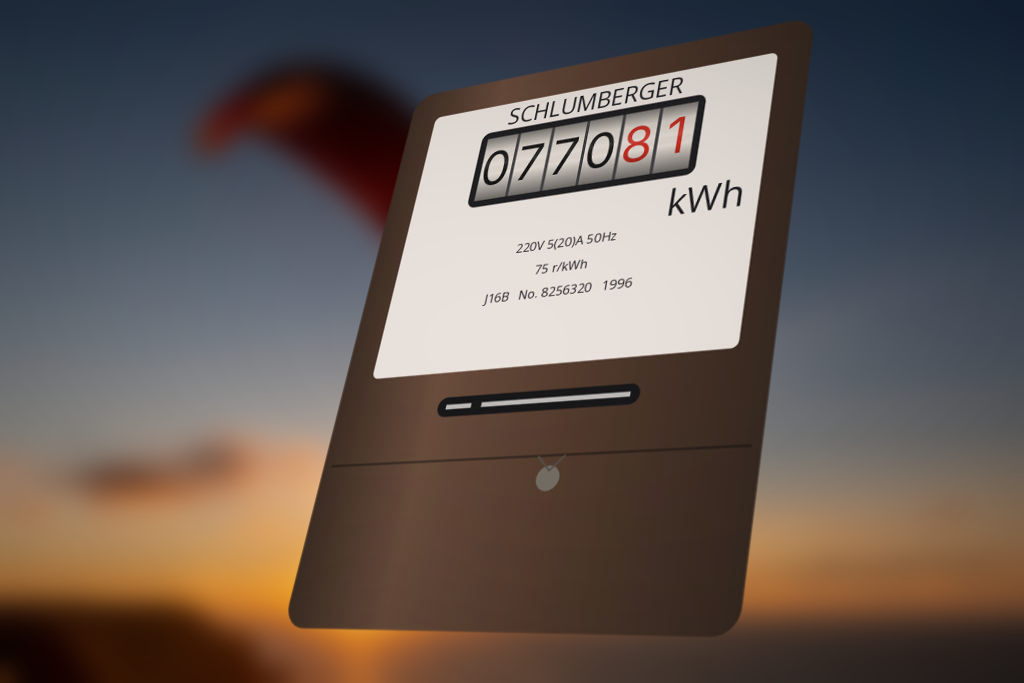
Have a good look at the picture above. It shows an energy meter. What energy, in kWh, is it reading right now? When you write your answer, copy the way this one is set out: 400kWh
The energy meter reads 770.81kWh
